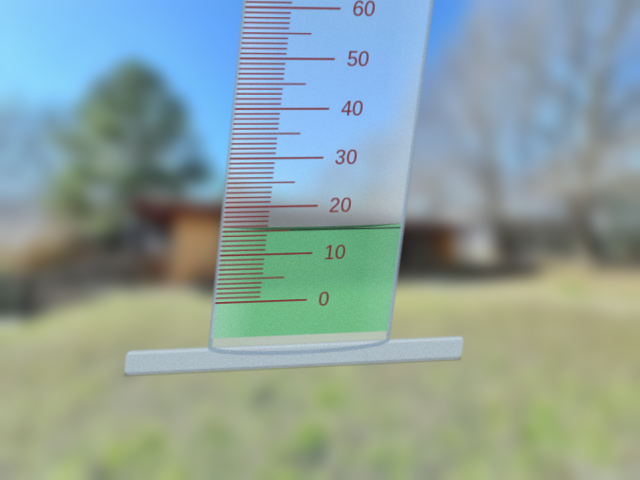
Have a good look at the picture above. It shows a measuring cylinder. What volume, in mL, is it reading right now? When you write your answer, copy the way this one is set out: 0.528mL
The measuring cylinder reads 15mL
